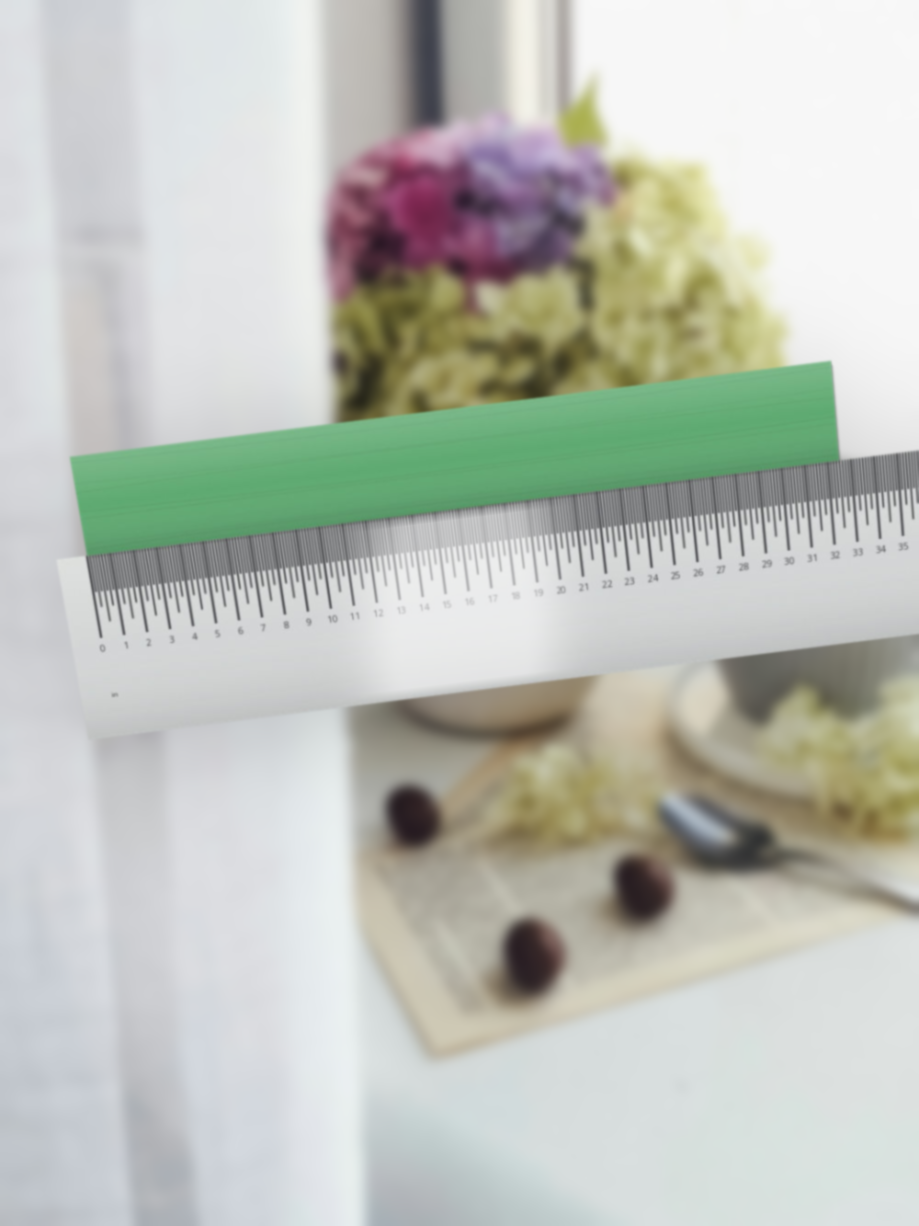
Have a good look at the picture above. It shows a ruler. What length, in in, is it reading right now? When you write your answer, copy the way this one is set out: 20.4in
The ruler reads 32.5in
